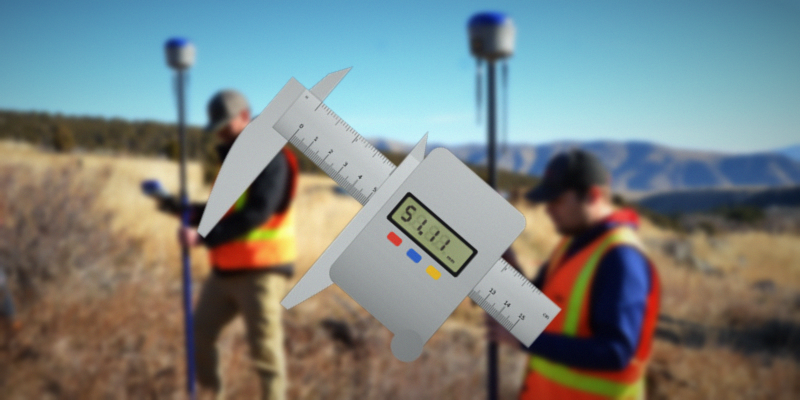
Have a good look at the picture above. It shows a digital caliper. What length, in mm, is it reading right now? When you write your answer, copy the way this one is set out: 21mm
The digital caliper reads 51.11mm
